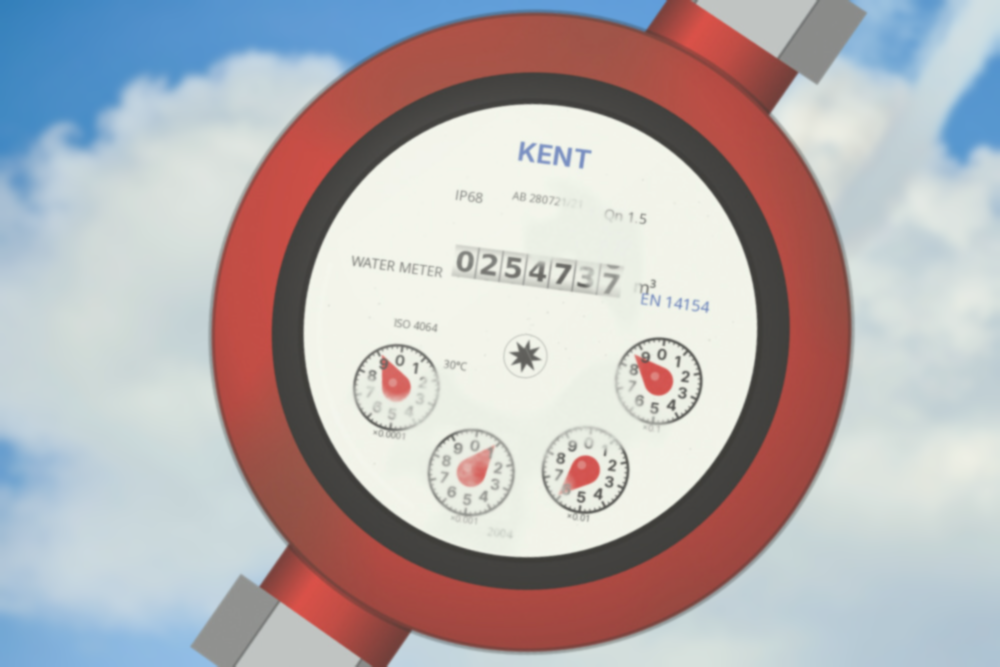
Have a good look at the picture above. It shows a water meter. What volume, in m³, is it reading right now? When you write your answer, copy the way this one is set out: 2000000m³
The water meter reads 254736.8609m³
